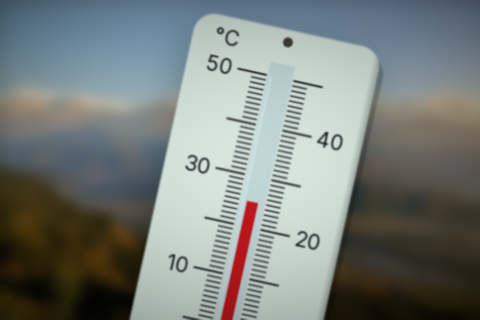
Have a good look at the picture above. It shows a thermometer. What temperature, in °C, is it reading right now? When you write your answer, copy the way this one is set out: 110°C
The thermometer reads 25°C
